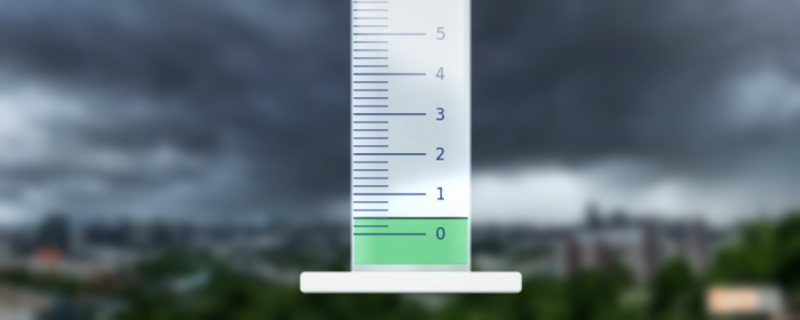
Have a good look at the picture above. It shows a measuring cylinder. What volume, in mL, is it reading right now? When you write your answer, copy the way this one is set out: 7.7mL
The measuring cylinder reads 0.4mL
